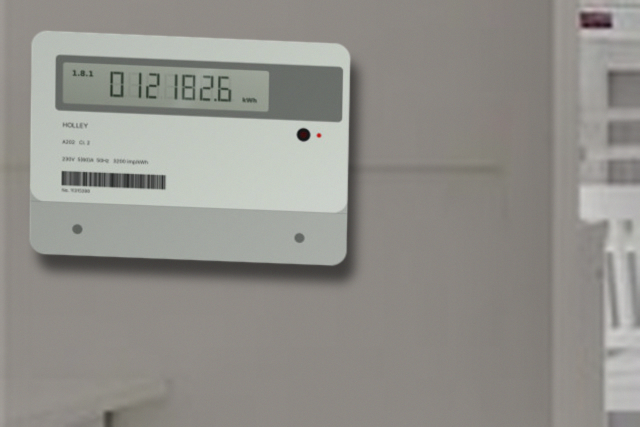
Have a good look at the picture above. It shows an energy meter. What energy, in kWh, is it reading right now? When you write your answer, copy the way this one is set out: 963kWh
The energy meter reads 12182.6kWh
